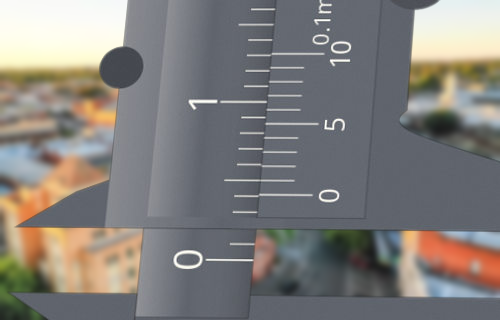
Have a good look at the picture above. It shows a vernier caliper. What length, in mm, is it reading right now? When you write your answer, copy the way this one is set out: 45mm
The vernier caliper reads 4.1mm
